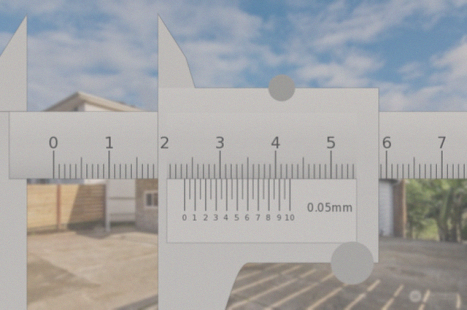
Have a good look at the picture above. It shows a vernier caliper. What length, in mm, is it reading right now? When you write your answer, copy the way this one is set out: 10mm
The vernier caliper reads 23.6mm
